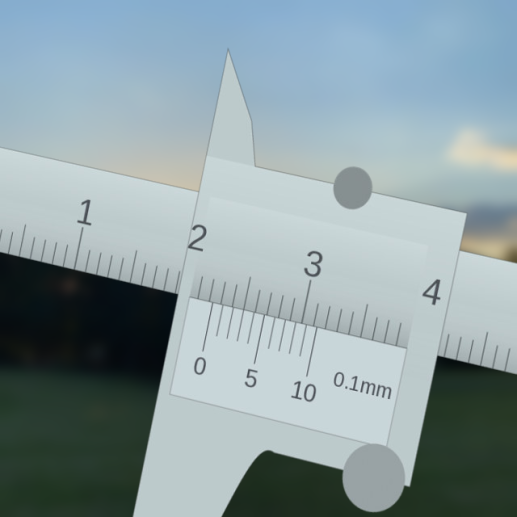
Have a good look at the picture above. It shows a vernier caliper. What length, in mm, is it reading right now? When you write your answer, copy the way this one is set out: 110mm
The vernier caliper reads 22.3mm
